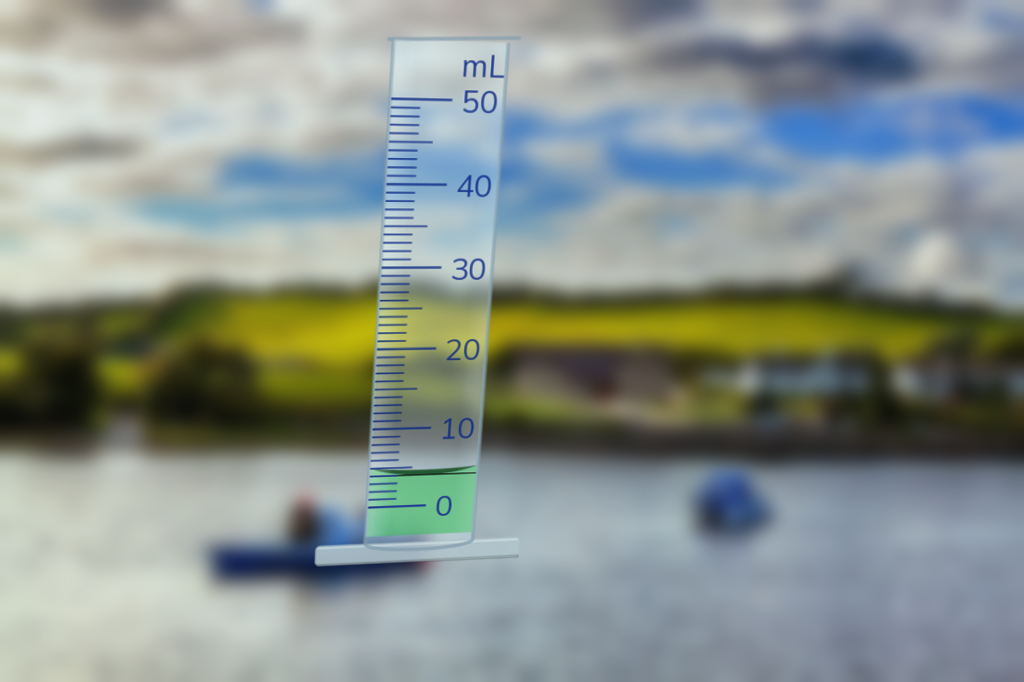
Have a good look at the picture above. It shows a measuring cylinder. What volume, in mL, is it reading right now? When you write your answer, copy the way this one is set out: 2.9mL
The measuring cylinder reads 4mL
